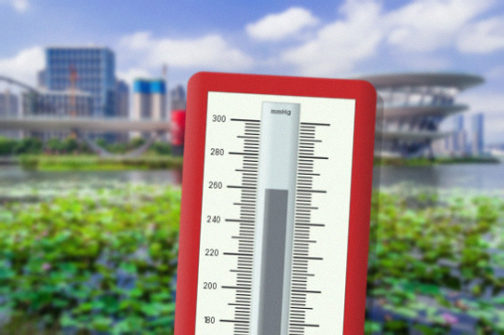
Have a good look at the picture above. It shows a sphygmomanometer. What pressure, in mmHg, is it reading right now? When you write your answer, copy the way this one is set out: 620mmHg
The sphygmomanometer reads 260mmHg
